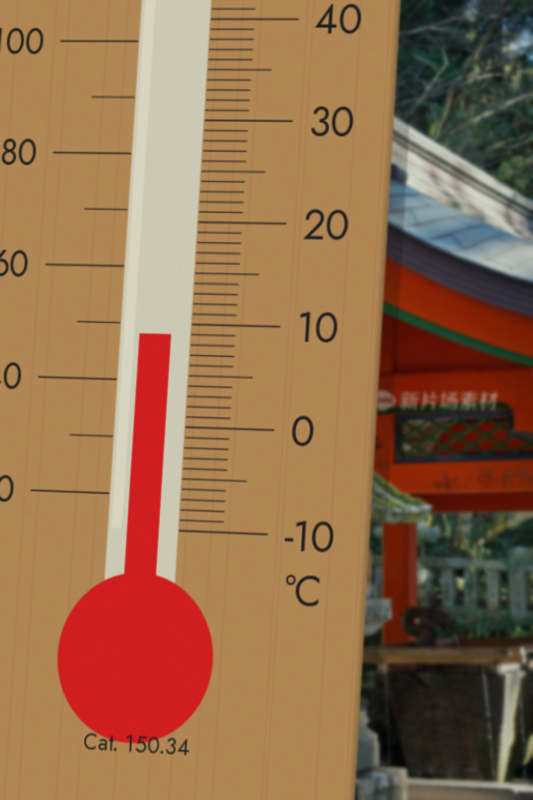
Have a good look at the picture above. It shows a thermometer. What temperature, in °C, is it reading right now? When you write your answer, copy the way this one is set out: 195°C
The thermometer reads 9°C
